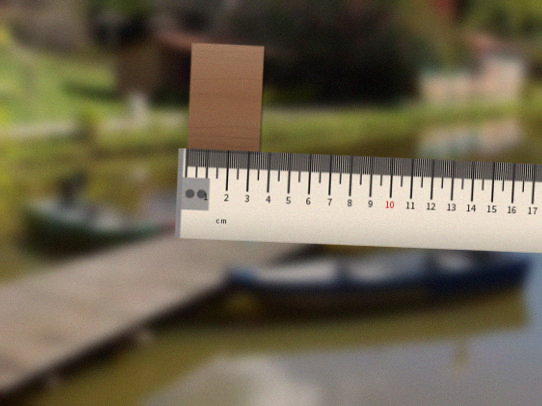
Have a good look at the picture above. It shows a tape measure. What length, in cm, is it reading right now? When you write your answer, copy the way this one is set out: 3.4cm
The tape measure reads 3.5cm
